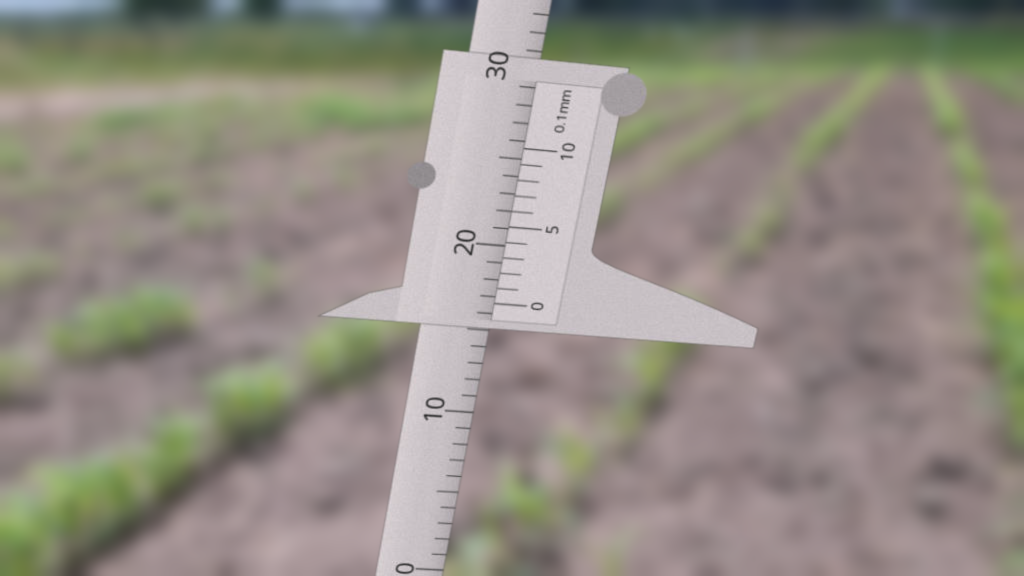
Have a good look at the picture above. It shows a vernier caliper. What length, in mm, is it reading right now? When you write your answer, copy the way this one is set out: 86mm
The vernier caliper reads 16.6mm
